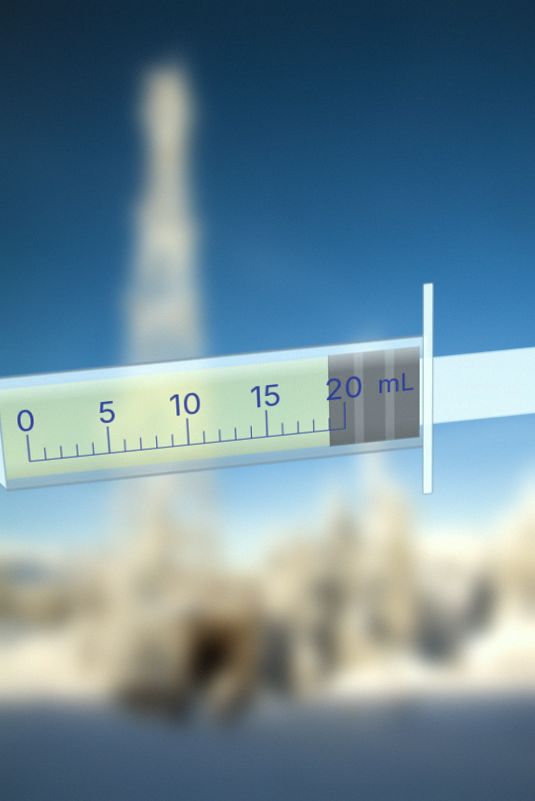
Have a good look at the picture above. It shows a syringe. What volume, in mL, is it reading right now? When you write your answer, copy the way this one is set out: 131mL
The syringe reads 19mL
